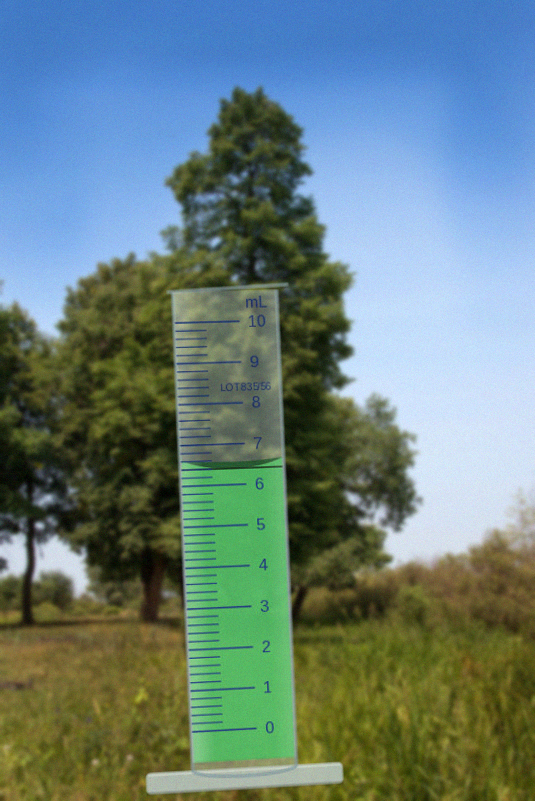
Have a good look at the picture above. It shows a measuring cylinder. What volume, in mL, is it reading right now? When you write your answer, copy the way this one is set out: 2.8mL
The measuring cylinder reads 6.4mL
